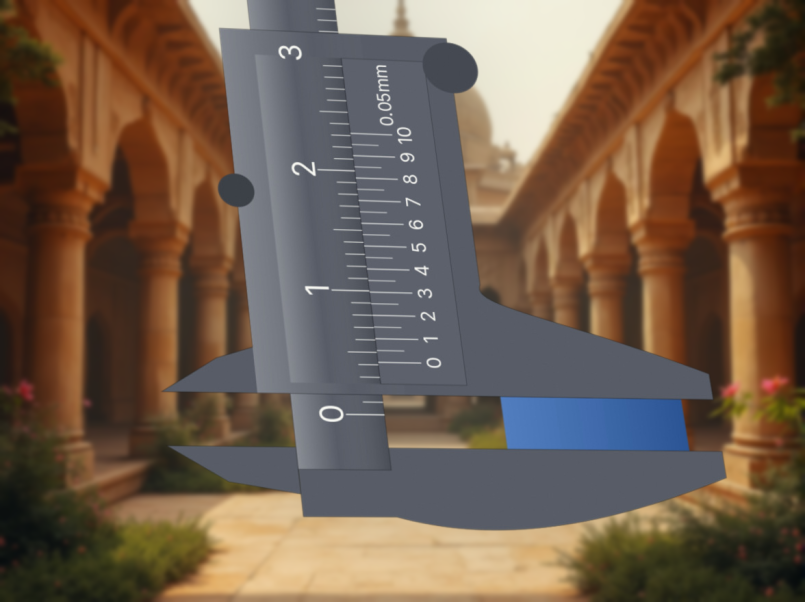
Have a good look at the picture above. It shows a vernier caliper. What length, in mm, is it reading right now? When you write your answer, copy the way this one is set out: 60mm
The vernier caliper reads 4.2mm
